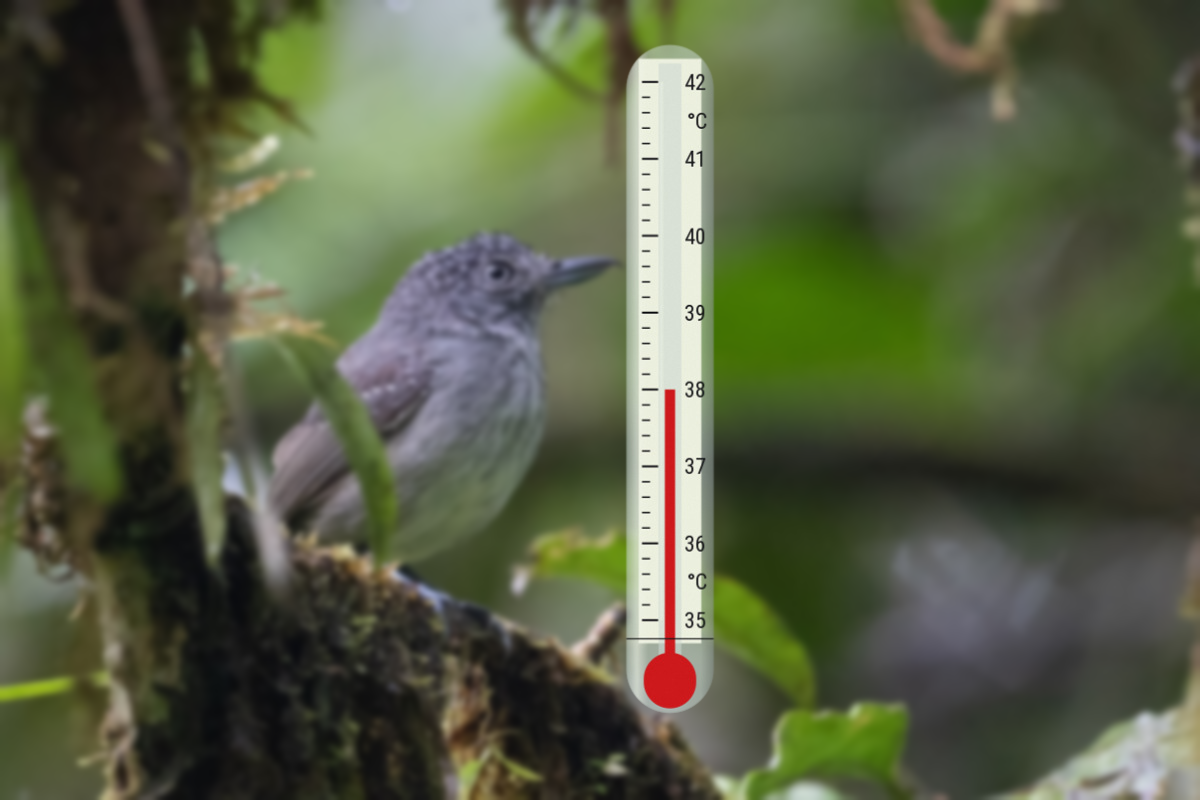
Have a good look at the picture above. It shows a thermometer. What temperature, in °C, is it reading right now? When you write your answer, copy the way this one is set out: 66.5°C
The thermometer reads 38°C
